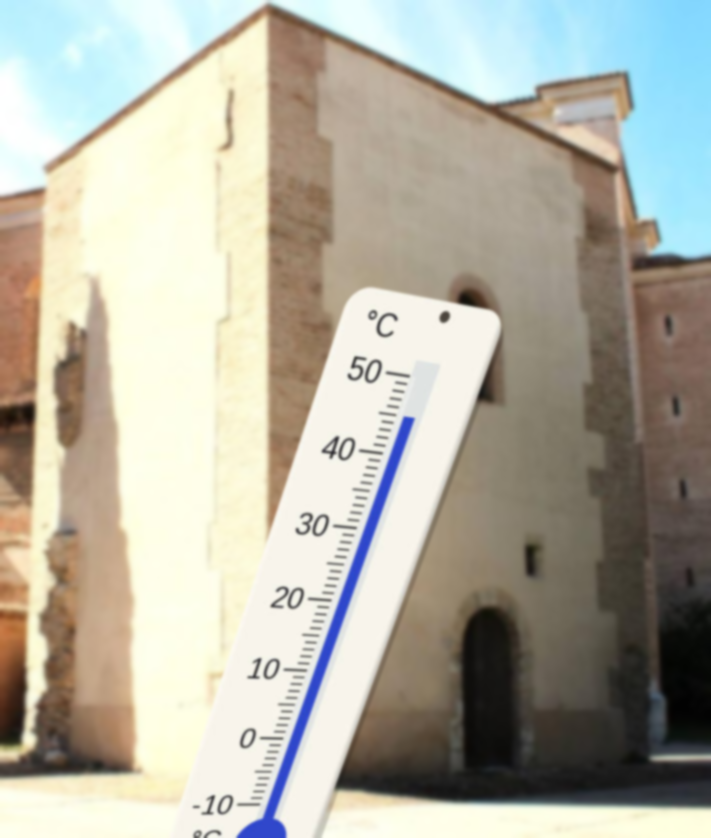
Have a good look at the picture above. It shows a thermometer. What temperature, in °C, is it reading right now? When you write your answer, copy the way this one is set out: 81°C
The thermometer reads 45°C
